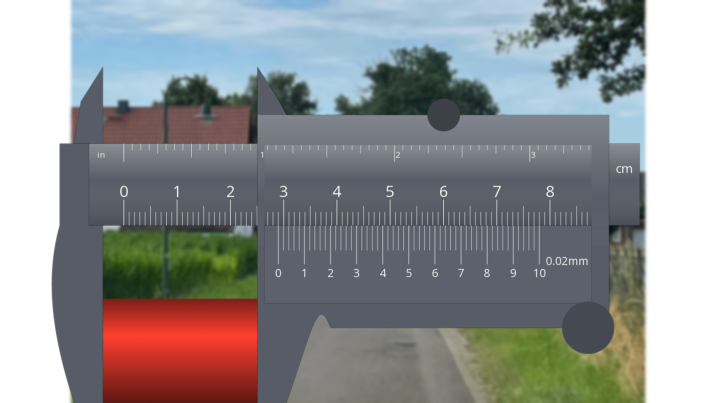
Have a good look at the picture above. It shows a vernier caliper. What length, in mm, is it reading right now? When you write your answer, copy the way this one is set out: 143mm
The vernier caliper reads 29.0mm
